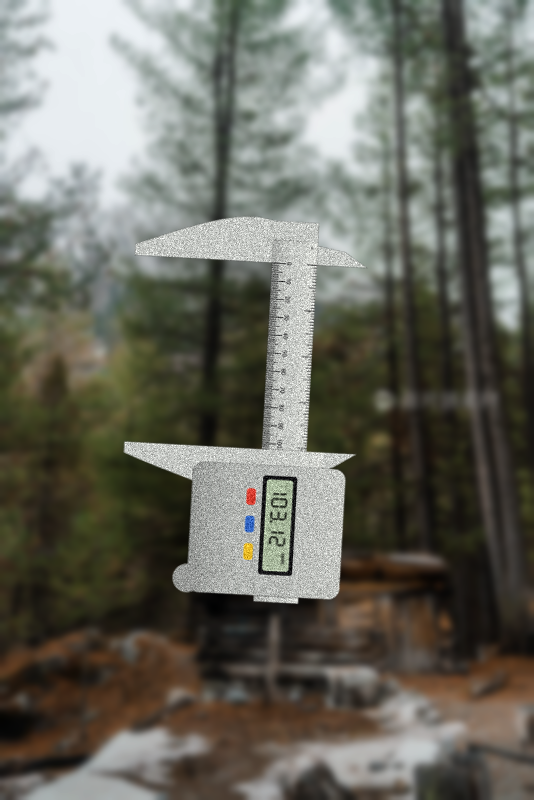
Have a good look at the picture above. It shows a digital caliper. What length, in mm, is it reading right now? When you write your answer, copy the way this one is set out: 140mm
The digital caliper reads 103.12mm
